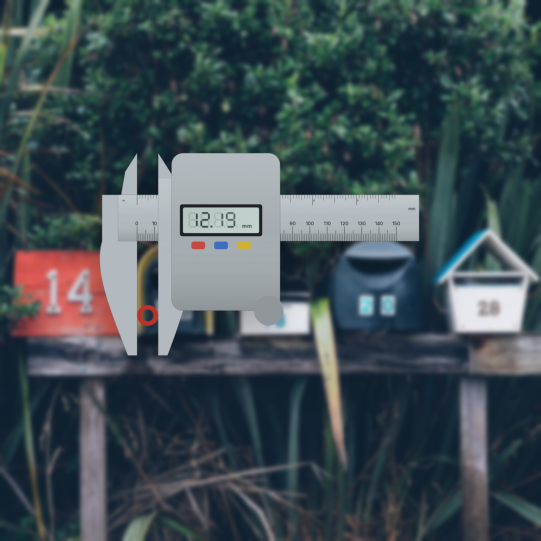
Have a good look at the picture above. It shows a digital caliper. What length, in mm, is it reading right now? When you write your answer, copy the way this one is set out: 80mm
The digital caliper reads 12.19mm
